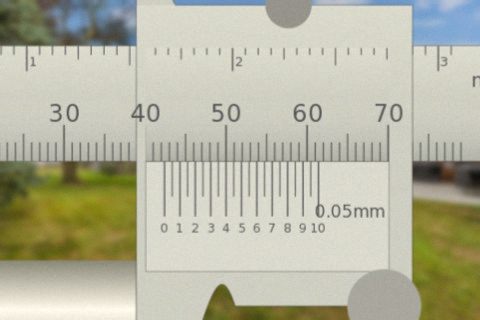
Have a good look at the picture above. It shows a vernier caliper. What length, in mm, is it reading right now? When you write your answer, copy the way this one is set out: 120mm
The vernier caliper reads 42.4mm
